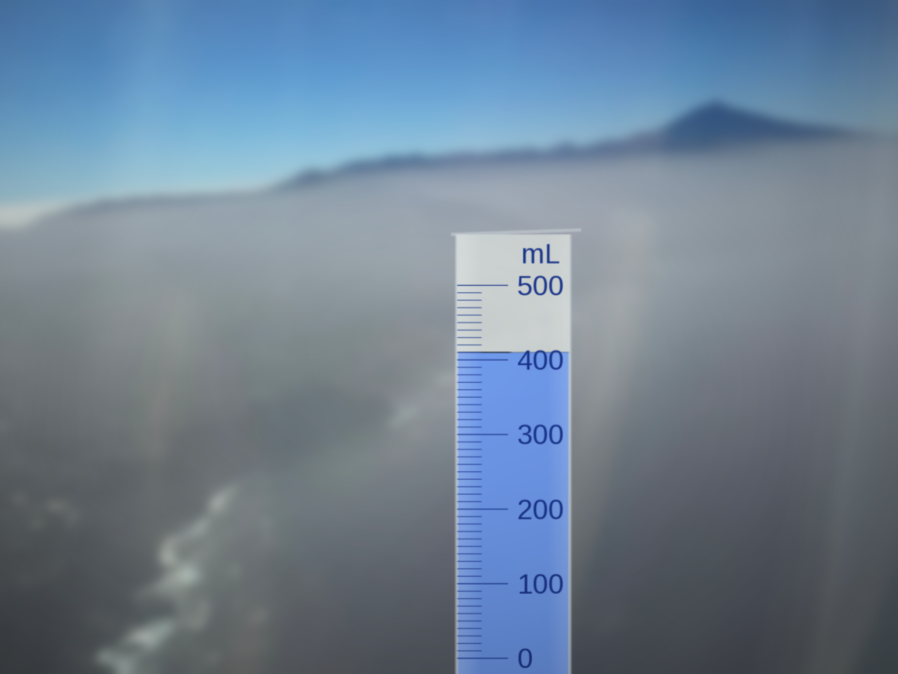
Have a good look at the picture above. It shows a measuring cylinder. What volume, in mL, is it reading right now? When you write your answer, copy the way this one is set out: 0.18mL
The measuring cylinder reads 410mL
